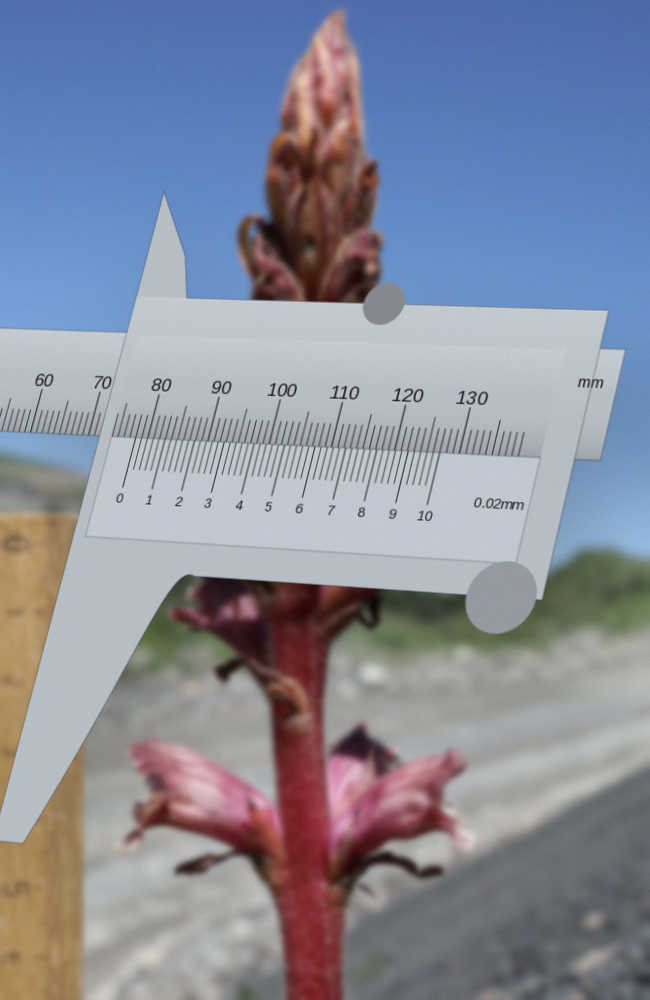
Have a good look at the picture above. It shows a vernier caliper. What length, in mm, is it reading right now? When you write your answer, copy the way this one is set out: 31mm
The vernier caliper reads 78.0mm
